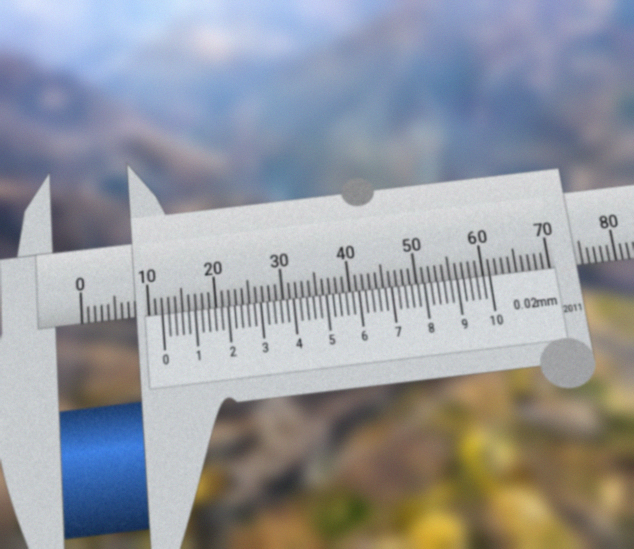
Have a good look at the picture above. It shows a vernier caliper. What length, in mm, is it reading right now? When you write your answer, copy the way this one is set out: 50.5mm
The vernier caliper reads 12.0mm
